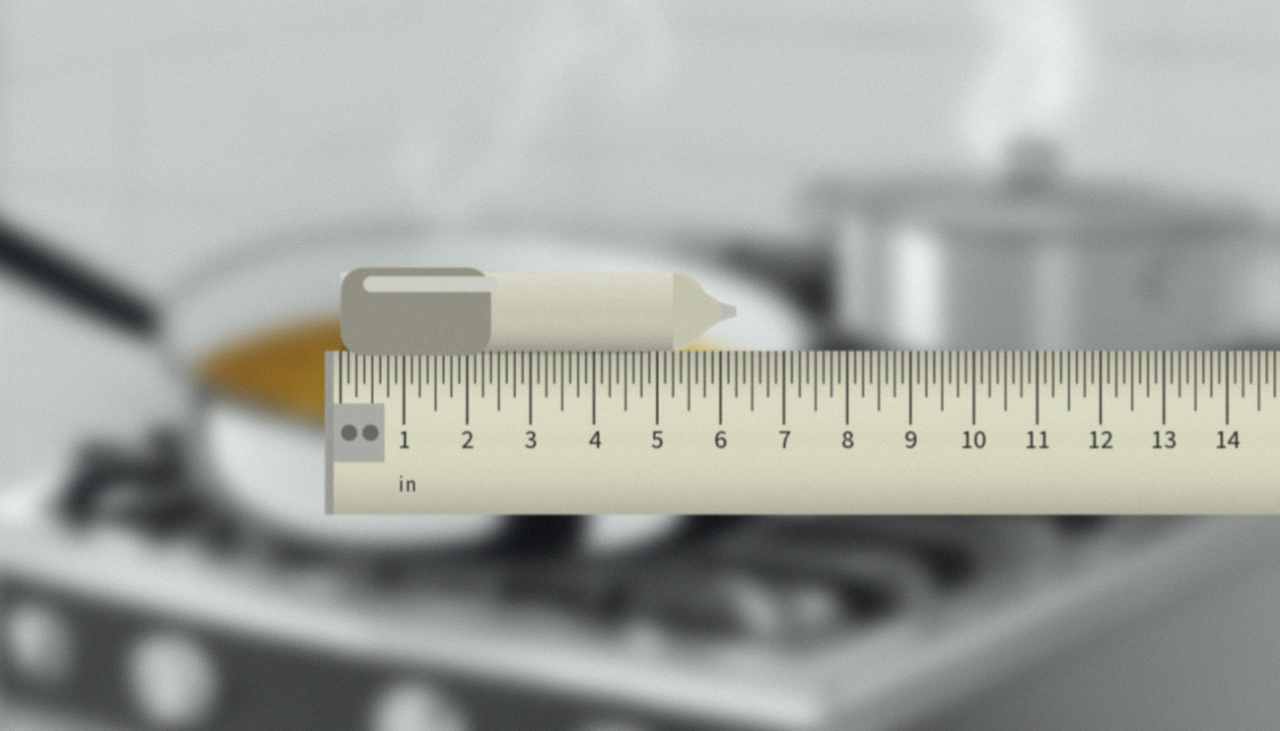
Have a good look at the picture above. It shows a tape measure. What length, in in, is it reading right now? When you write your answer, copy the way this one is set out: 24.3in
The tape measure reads 6.25in
